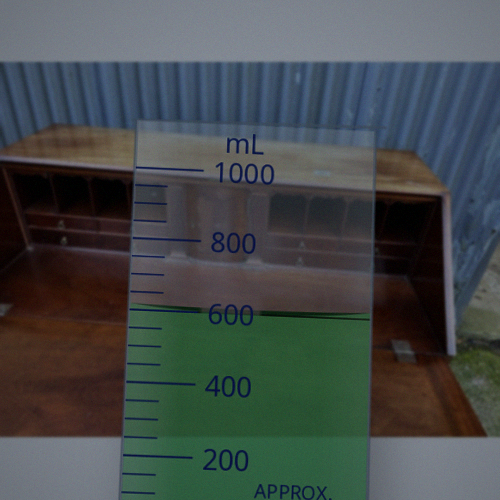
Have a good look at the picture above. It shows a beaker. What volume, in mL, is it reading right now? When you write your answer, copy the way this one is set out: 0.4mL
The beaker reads 600mL
